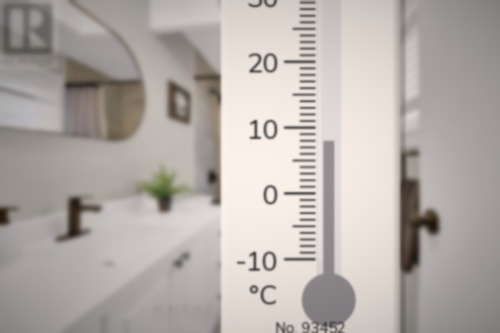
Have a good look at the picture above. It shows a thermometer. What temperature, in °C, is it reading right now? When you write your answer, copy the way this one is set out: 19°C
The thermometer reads 8°C
